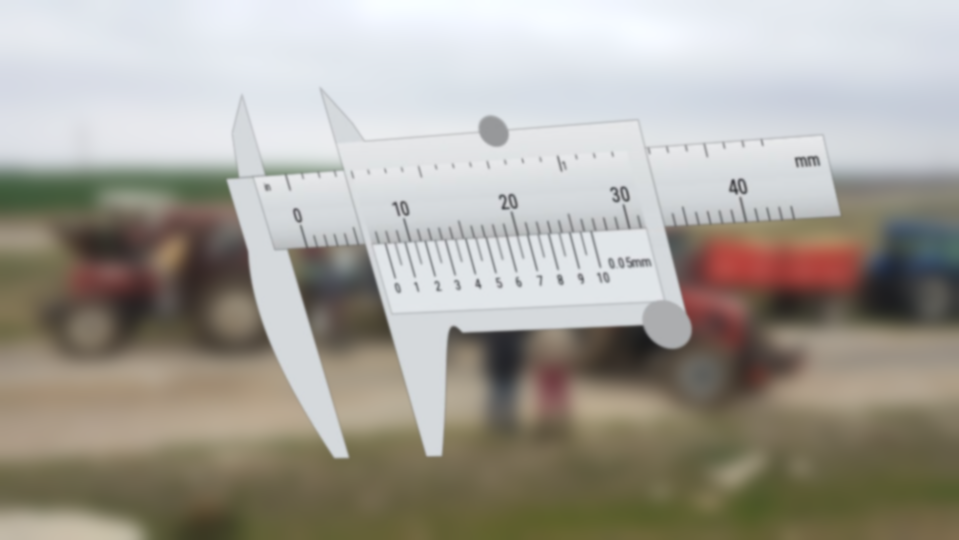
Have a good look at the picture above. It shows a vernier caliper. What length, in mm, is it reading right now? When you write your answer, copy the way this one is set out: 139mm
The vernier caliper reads 7.6mm
